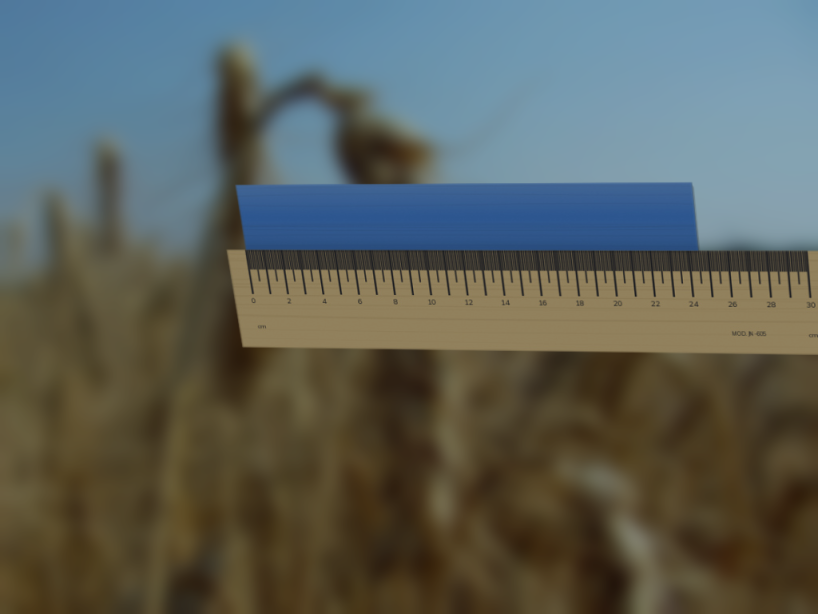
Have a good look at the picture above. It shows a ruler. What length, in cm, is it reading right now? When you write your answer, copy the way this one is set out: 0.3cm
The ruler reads 24.5cm
